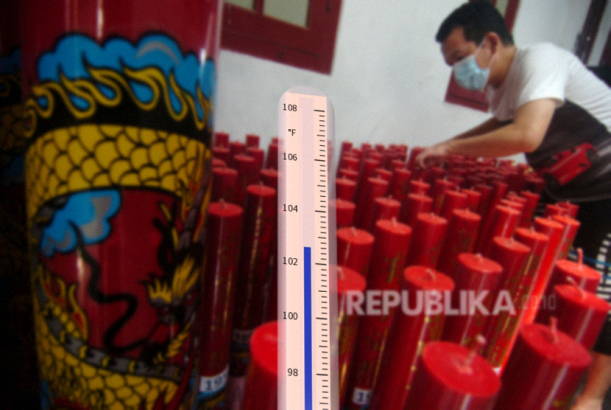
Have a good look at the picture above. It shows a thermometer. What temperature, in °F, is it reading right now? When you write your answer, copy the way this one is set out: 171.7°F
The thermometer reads 102.6°F
